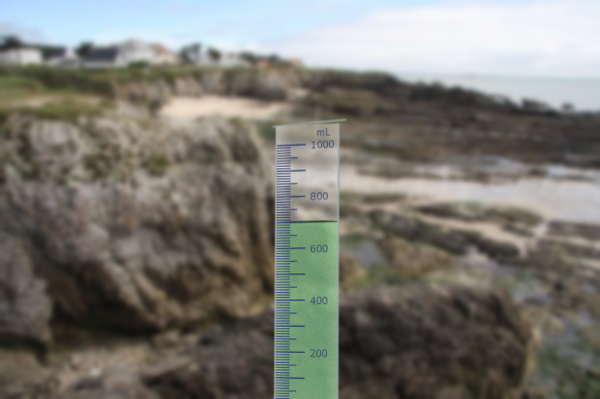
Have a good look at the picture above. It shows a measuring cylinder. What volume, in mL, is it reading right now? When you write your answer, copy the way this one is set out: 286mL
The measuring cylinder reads 700mL
